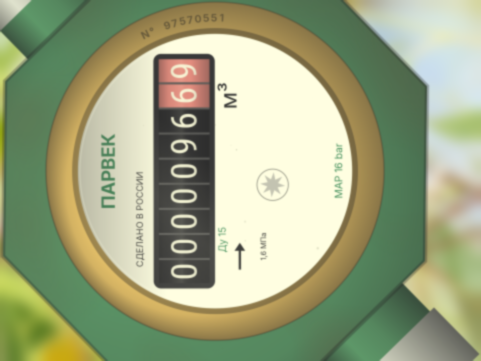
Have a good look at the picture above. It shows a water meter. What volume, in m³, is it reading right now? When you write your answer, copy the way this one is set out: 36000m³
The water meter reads 96.69m³
